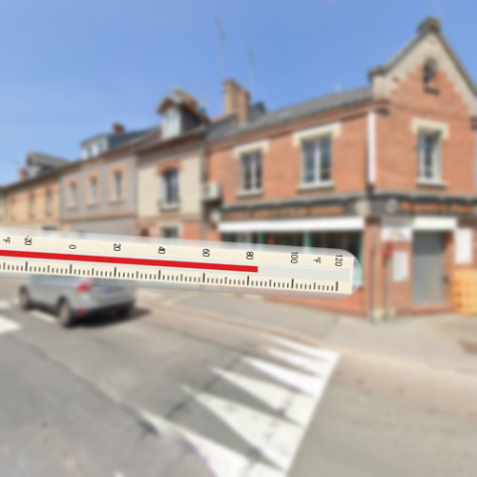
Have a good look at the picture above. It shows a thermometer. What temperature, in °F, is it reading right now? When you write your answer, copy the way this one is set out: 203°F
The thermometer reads 84°F
